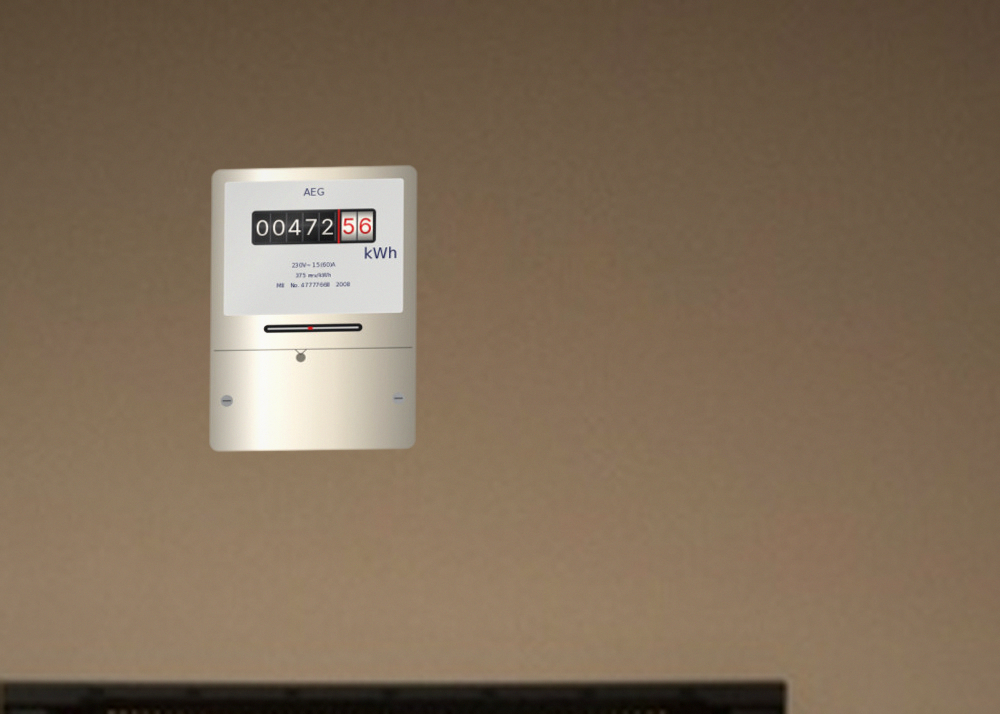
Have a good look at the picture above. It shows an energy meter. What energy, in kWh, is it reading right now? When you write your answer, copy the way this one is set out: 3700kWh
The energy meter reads 472.56kWh
